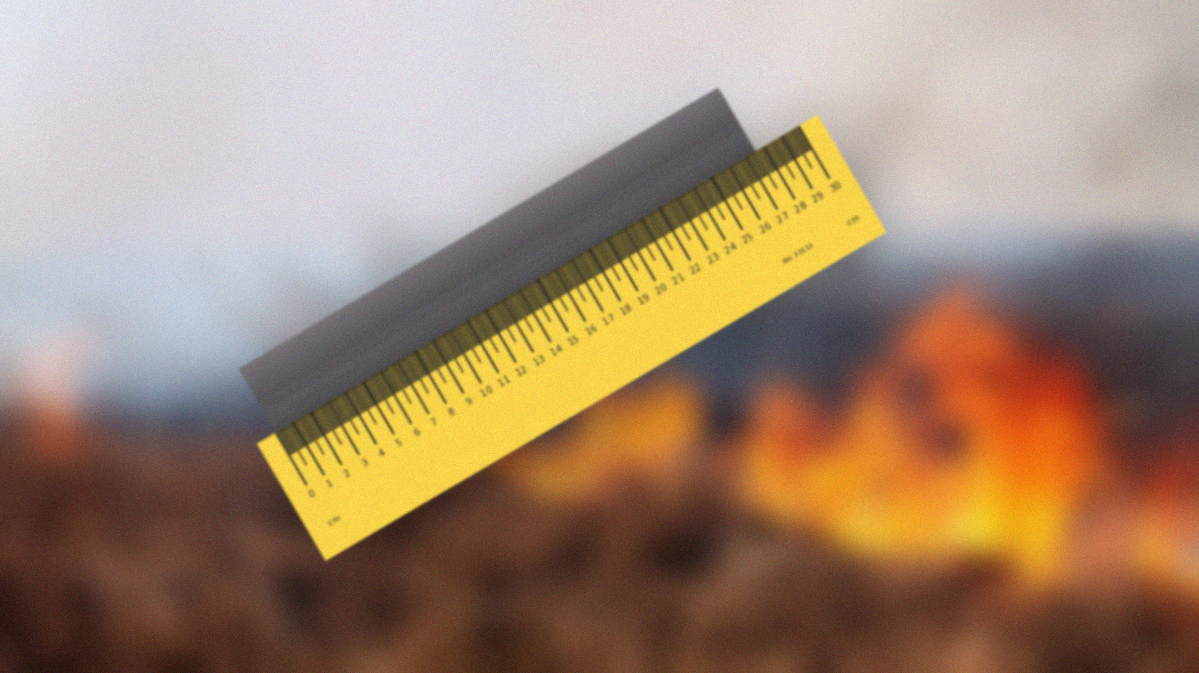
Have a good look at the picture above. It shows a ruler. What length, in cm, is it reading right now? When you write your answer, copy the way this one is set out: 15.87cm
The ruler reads 27.5cm
